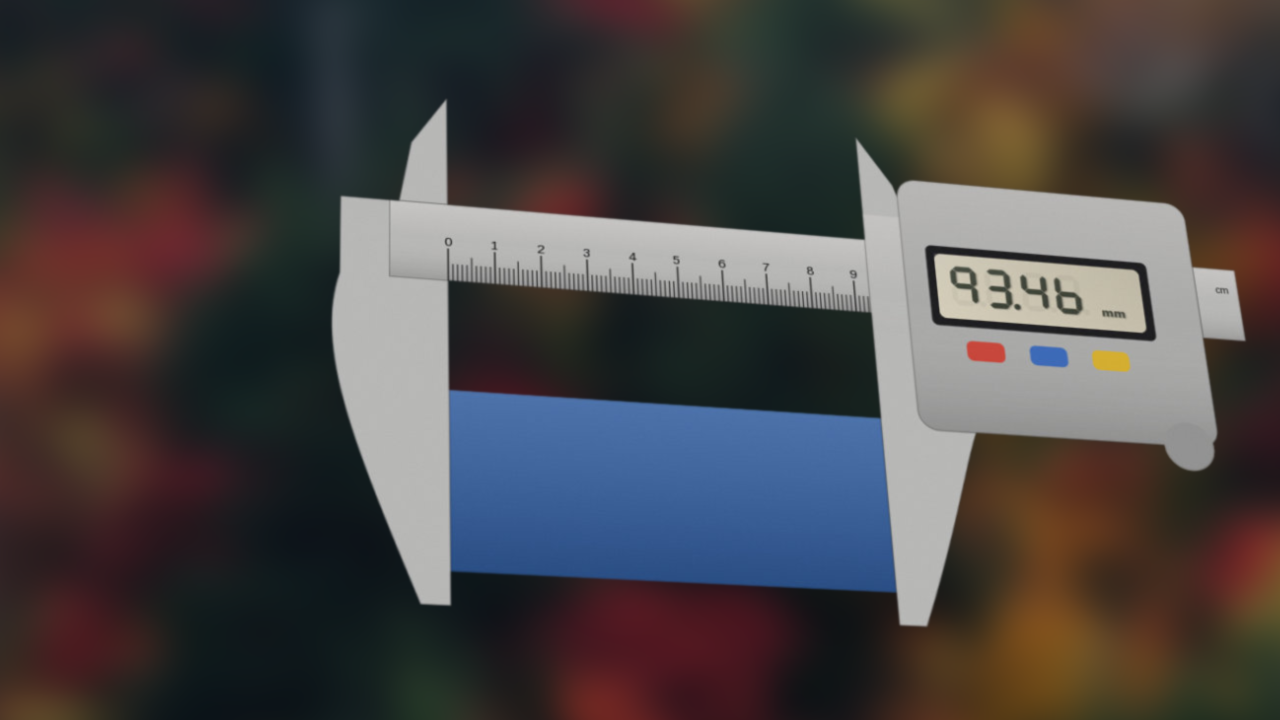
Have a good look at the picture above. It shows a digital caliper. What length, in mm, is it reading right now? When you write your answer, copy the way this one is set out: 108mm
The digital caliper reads 93.46mm
